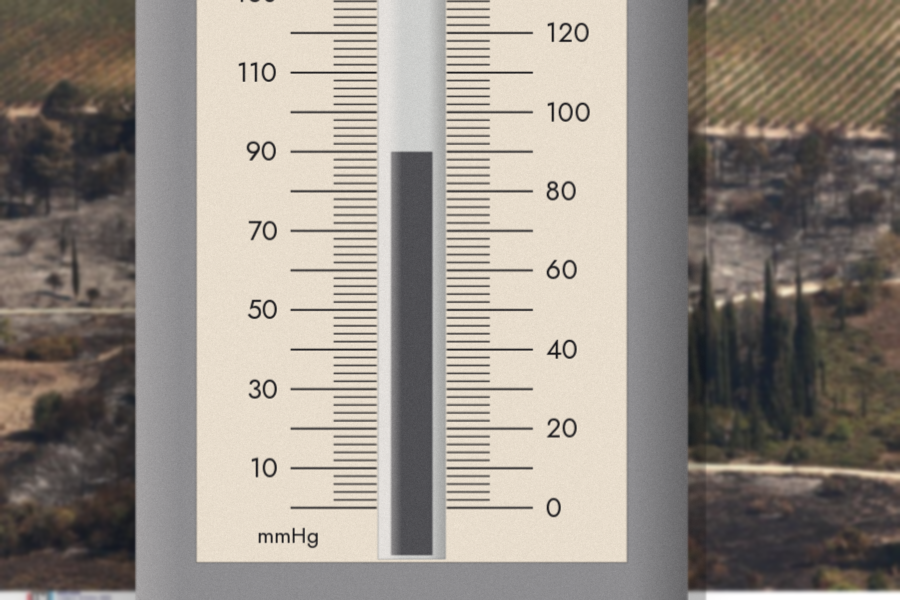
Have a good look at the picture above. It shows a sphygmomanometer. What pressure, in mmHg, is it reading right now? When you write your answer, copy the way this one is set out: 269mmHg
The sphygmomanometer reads 90mmHg
